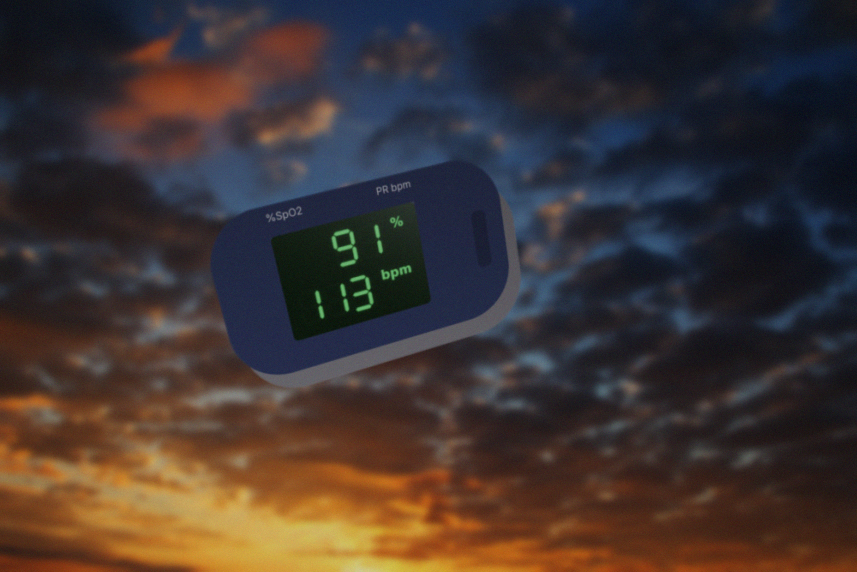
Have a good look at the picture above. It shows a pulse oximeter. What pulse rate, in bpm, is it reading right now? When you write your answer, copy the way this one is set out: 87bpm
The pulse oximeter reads 113bpm
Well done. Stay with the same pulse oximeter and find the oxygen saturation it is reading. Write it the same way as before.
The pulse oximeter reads 91%
